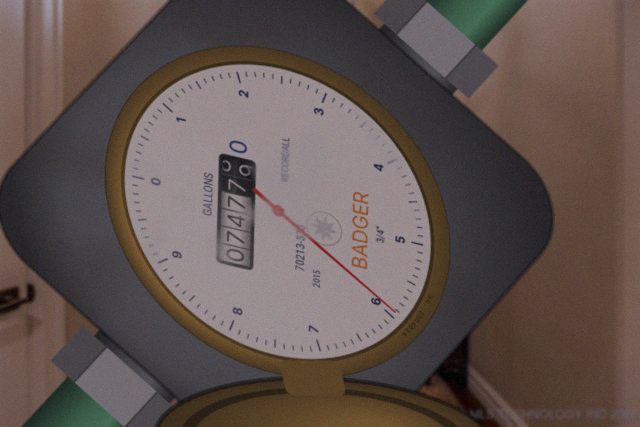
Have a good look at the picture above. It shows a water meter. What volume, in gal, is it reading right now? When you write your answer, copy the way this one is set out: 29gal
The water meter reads 747785.9gal
